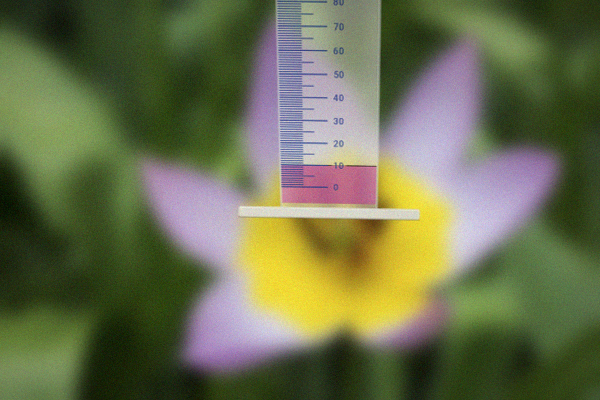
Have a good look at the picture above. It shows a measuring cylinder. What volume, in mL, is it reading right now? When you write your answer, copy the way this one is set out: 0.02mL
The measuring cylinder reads 10mL
